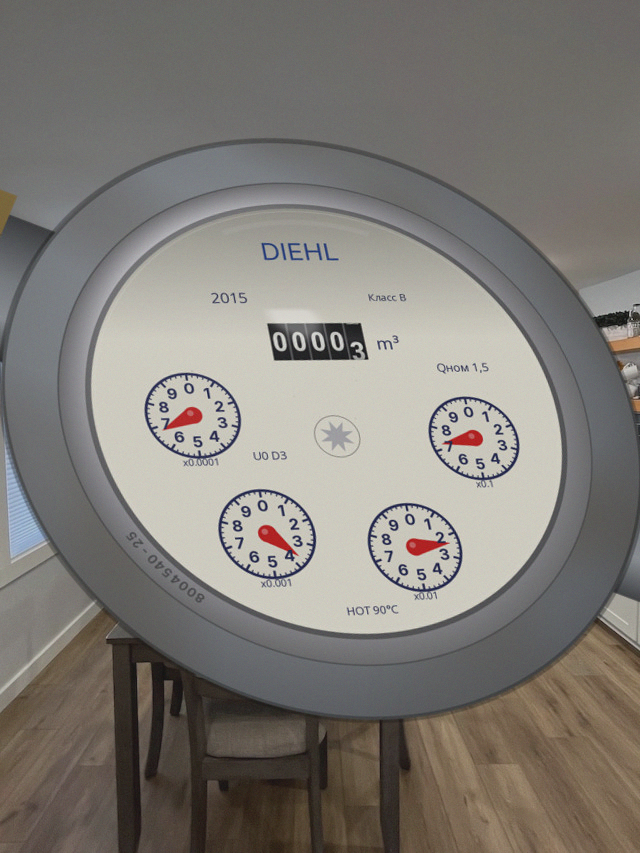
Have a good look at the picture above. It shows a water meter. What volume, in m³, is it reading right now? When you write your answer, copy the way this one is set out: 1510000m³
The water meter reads 2.7236m³
